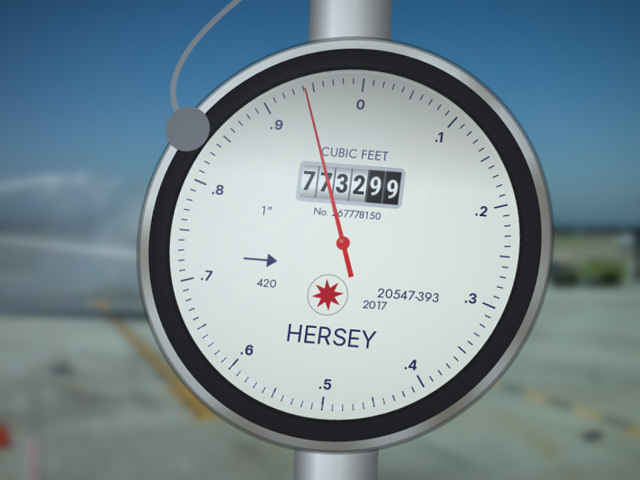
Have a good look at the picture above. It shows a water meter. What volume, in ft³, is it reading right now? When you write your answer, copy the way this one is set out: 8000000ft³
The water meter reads 773298.94ft³
